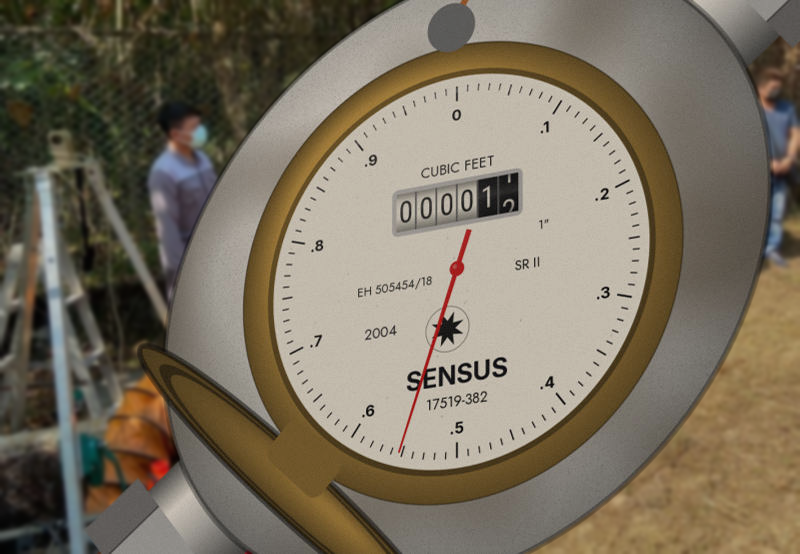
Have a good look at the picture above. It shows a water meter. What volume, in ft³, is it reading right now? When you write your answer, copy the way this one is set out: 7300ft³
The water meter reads 11.55ft³
